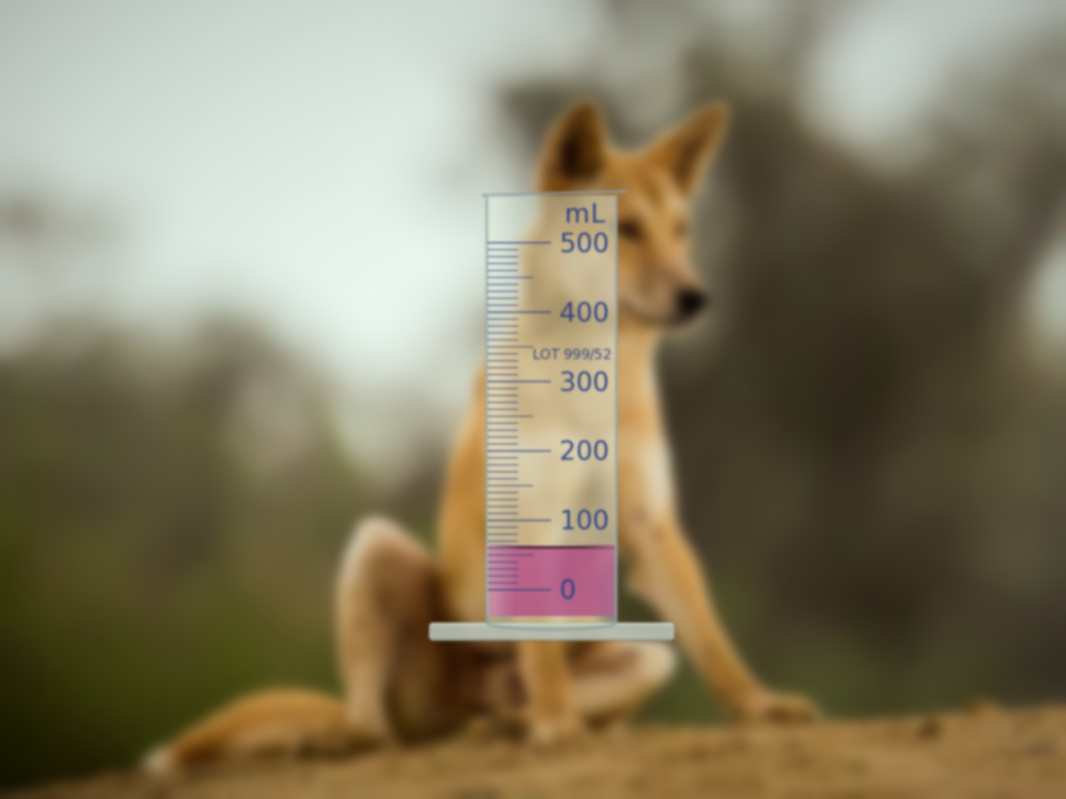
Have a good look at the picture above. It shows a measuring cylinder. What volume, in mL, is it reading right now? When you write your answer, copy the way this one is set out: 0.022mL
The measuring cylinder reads 60mL
